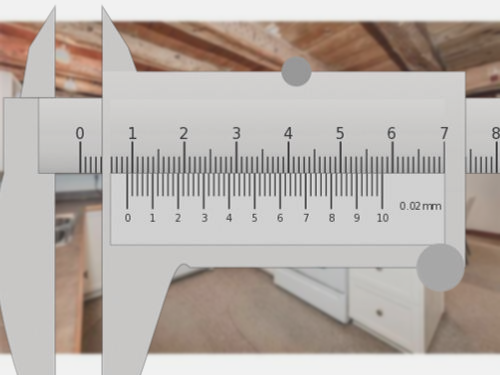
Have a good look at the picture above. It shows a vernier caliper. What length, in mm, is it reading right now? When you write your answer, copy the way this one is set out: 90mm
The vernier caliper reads 9.0mm
